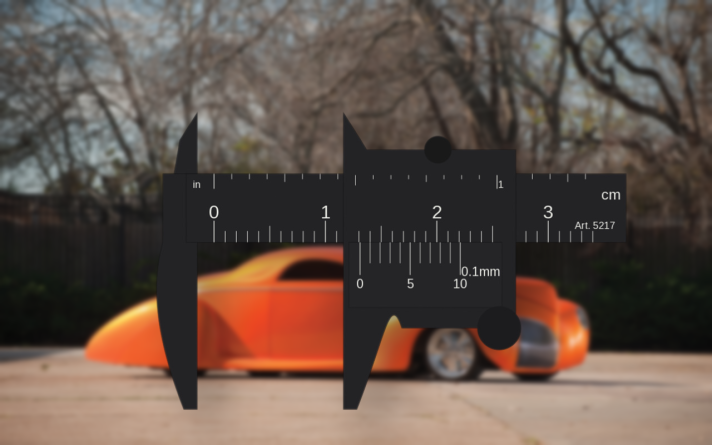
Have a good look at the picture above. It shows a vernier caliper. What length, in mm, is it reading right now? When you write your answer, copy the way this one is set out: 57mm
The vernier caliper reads 13.1mm
